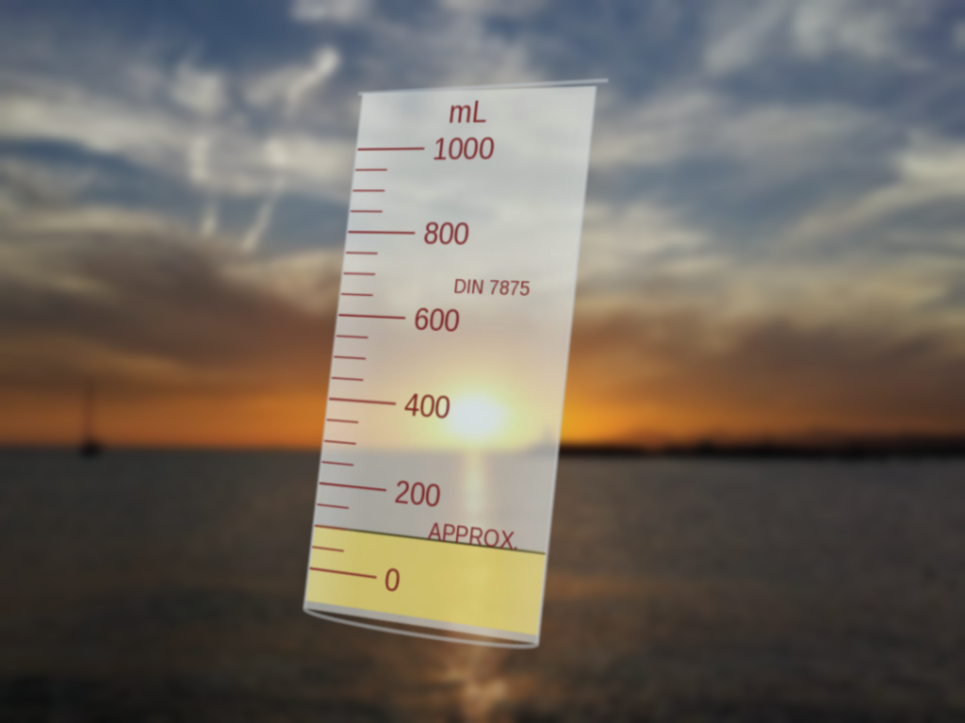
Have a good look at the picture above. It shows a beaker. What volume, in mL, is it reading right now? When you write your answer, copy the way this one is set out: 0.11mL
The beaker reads 100mL
